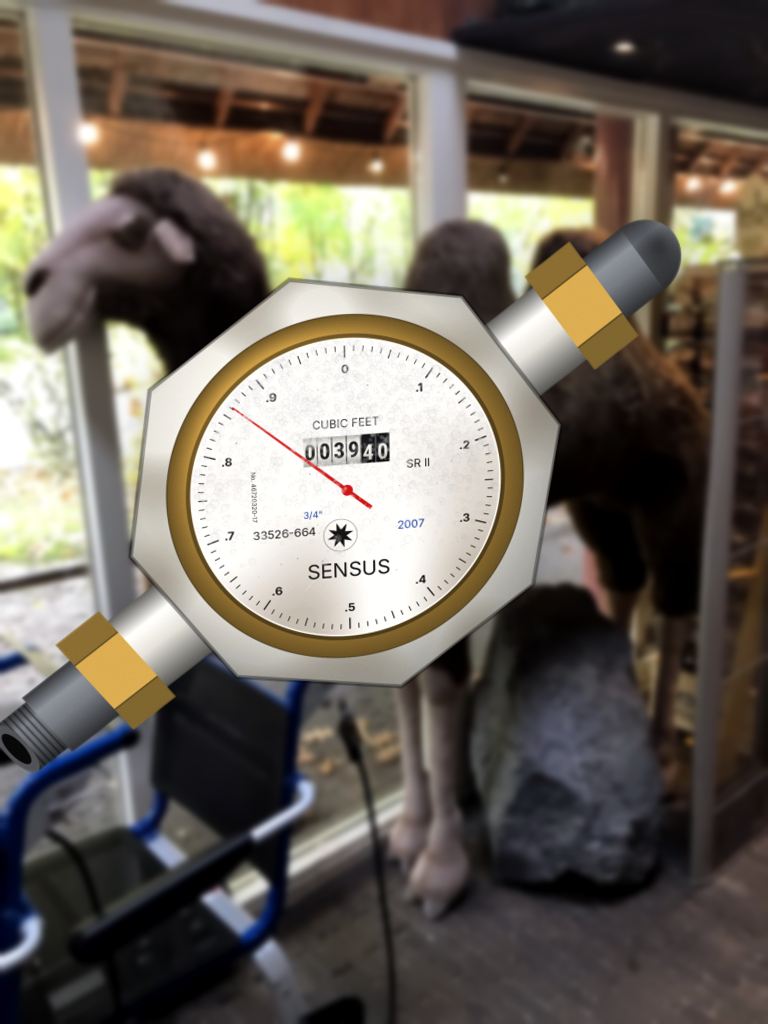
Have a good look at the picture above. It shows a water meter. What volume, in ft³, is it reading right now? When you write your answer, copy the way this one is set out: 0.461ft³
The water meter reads 3939.86ft³
